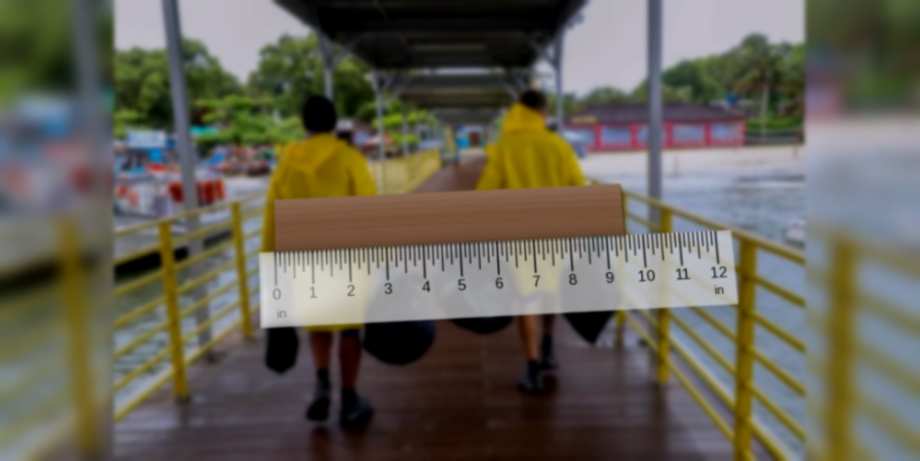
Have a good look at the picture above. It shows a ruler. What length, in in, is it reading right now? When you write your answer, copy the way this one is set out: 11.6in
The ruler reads 9.5in
